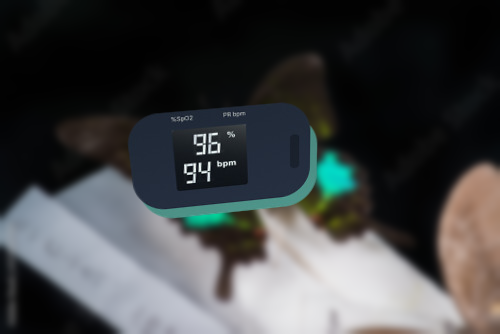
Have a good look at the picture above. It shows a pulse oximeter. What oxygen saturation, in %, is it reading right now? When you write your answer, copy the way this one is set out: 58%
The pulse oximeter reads 96%
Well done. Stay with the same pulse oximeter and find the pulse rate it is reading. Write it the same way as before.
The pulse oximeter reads 94bpm
